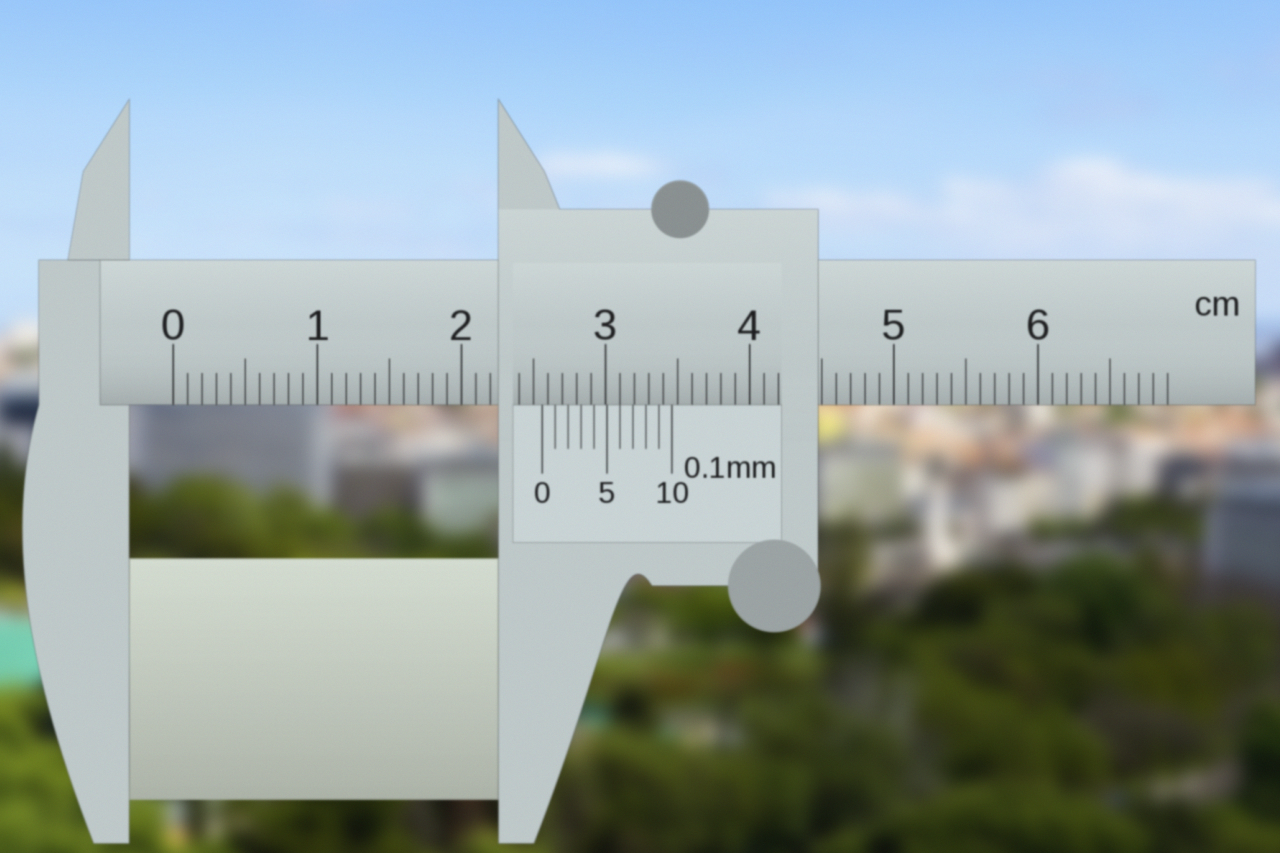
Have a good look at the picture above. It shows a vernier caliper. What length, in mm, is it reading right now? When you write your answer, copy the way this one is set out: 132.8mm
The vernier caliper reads 25.6mm
